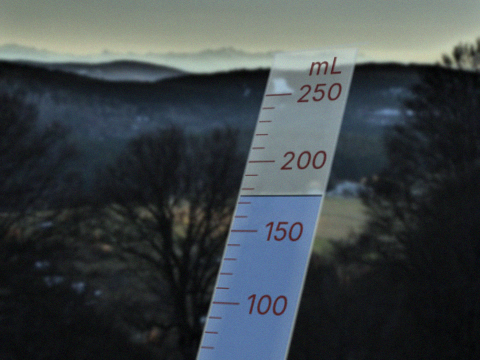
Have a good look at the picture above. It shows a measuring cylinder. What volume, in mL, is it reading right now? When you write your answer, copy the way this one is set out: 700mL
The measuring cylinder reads 175mL
